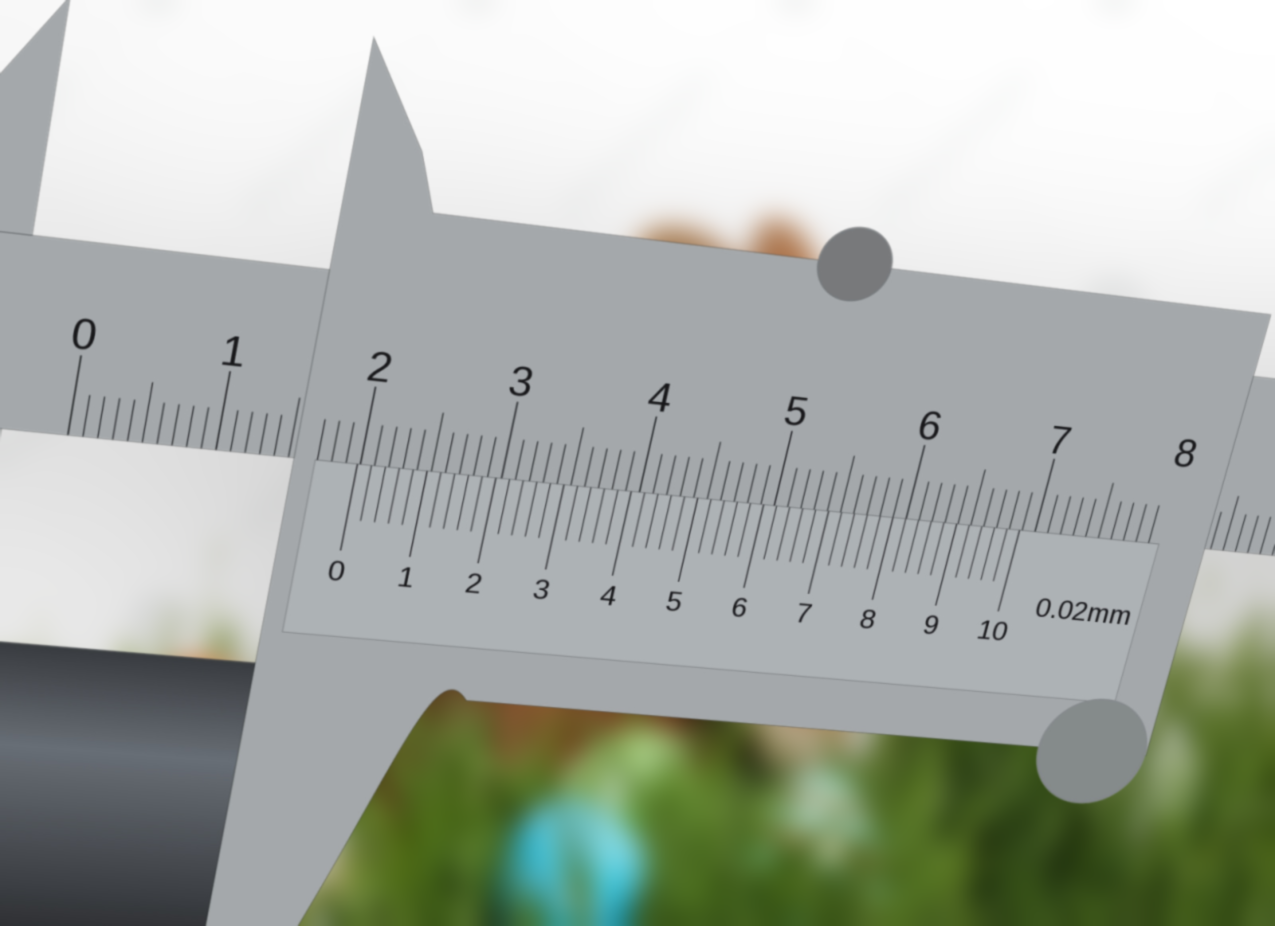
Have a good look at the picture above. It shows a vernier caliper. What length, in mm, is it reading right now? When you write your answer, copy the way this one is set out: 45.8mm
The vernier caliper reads 19.8mm
